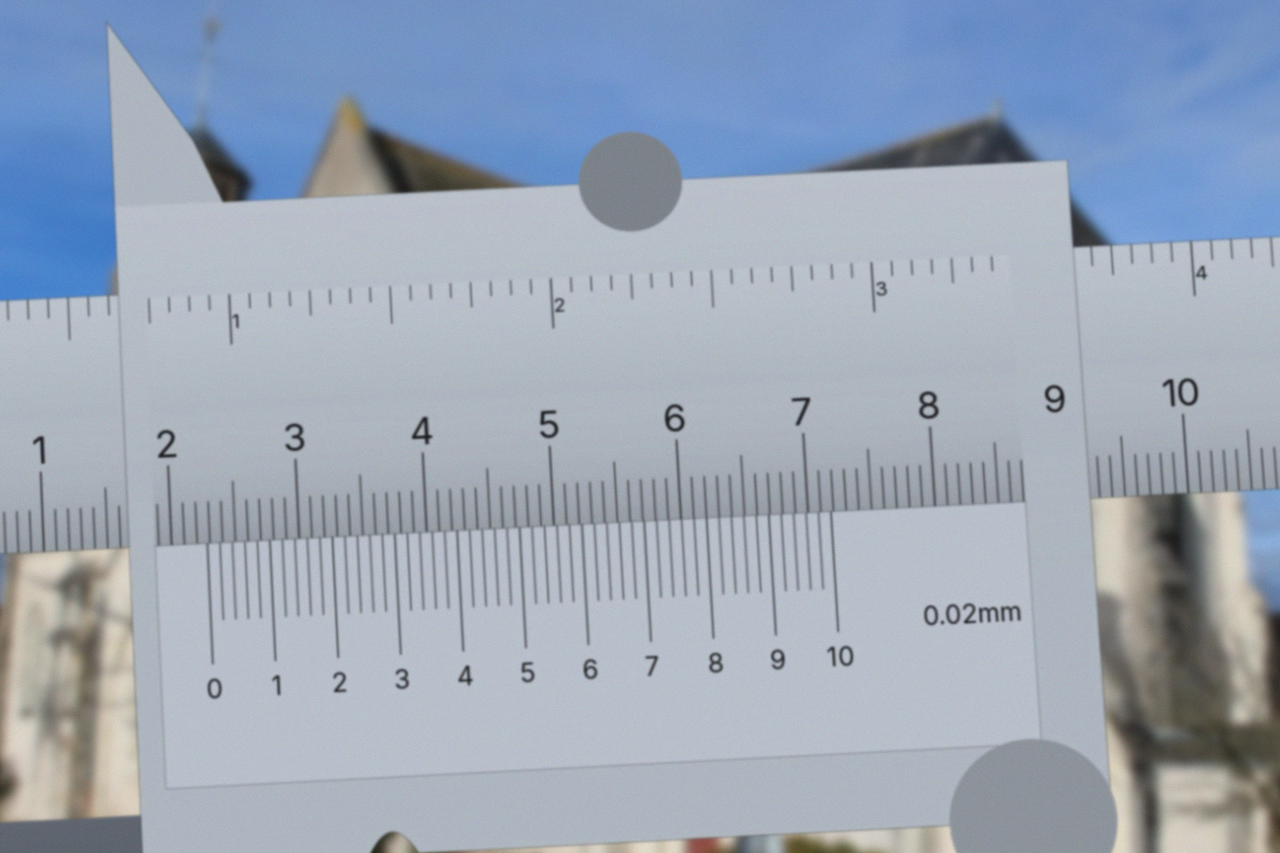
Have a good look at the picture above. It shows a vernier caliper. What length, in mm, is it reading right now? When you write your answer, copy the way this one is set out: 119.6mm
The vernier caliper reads 22.8mm
